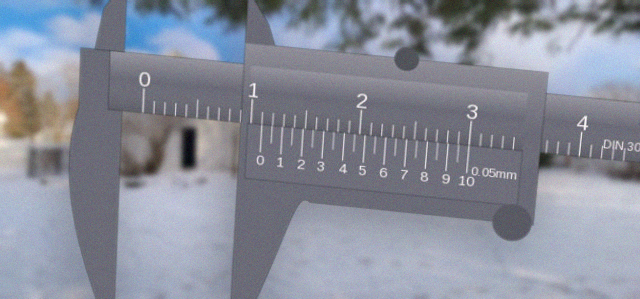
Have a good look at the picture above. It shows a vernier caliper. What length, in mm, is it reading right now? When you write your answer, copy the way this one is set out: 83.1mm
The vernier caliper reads 11.0mm
